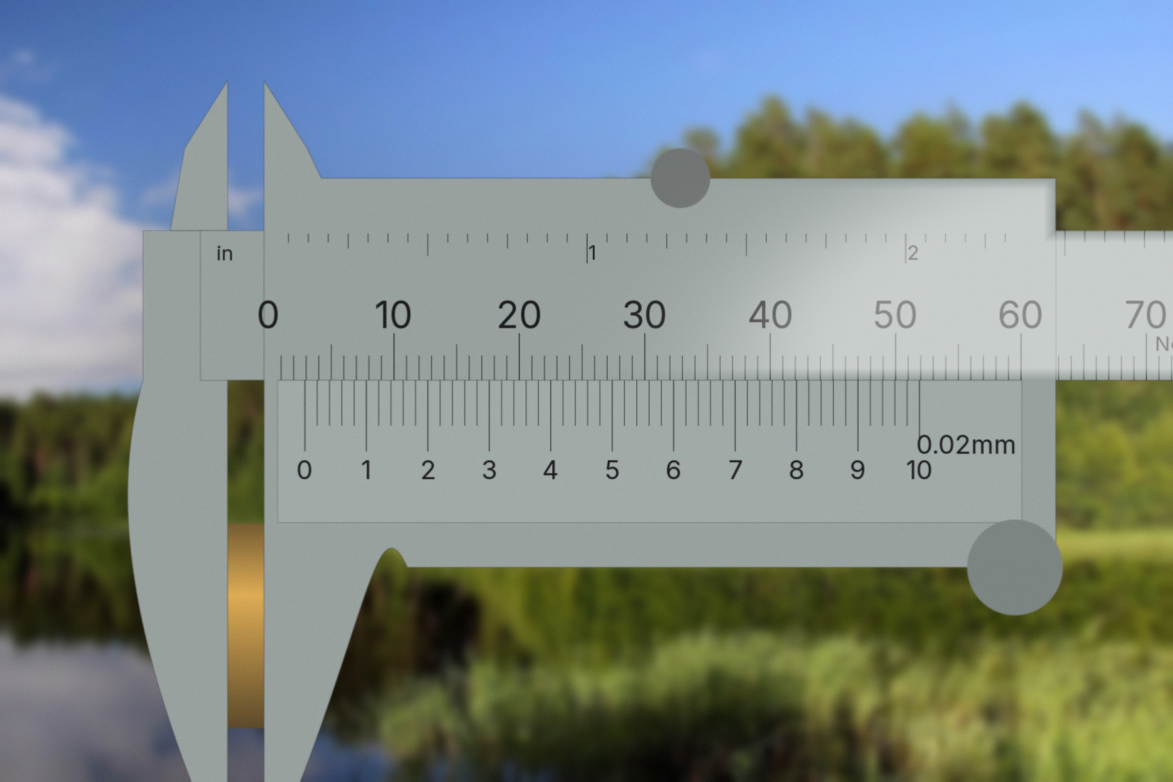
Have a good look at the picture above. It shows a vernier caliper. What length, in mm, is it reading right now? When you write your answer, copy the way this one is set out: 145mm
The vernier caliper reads 2.9mm
